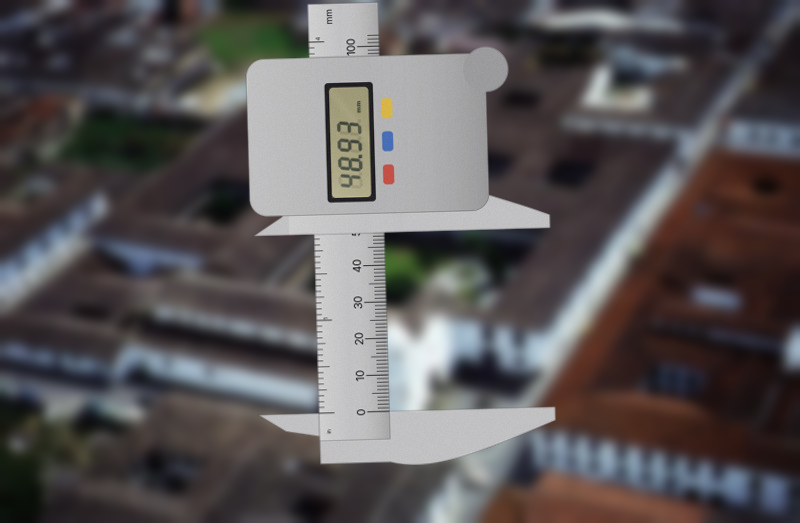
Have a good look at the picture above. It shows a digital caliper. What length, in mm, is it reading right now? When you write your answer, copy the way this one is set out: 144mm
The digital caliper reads 48.93mm
